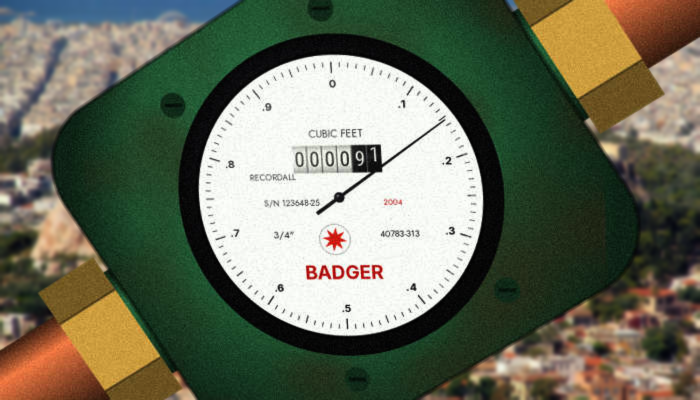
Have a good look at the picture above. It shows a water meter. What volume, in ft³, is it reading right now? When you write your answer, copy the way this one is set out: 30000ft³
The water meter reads 91.15ft³
